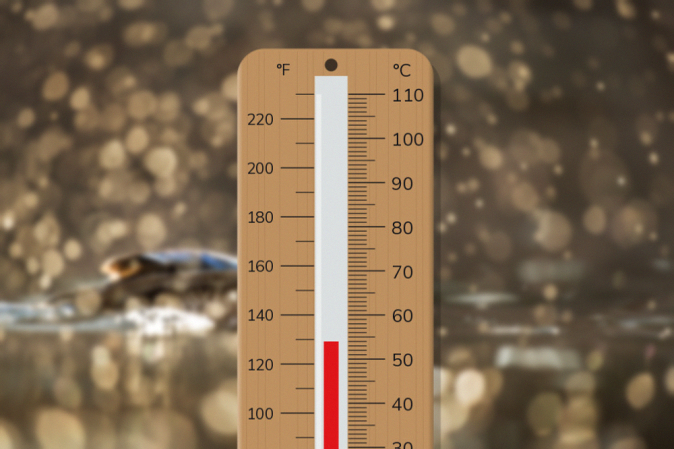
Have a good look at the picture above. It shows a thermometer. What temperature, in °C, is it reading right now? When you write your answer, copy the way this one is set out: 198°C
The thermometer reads 54°C
